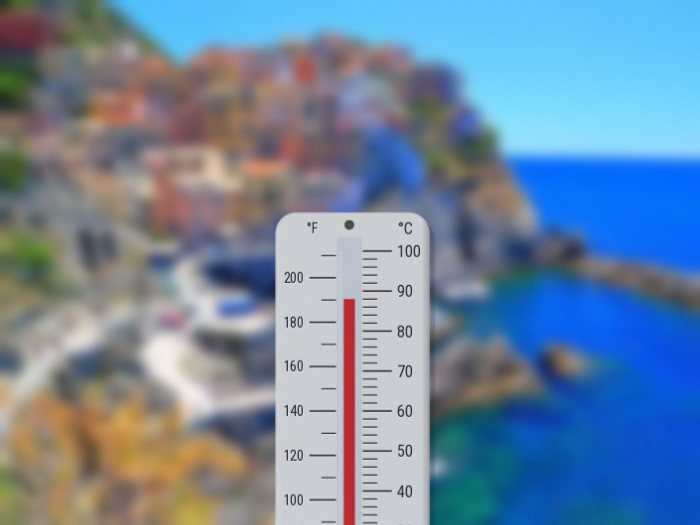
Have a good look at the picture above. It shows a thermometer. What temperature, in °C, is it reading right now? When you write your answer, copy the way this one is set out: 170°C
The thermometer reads 88°C
